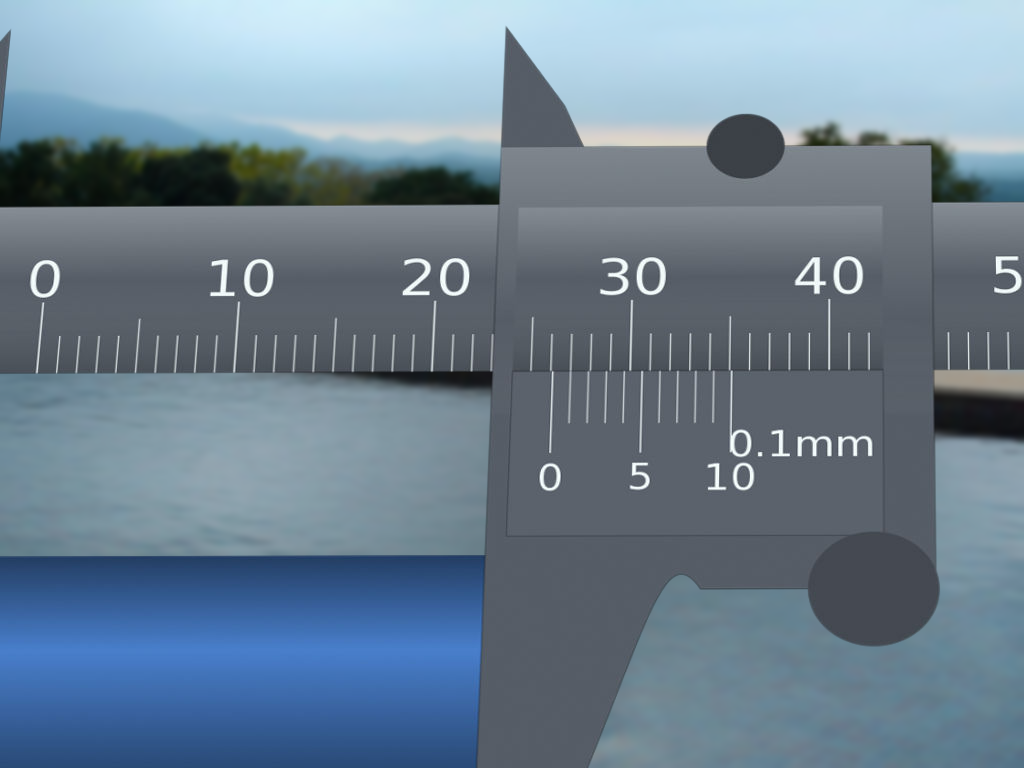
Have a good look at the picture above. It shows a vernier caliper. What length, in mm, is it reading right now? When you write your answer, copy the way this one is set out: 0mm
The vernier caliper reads 26.1mm
